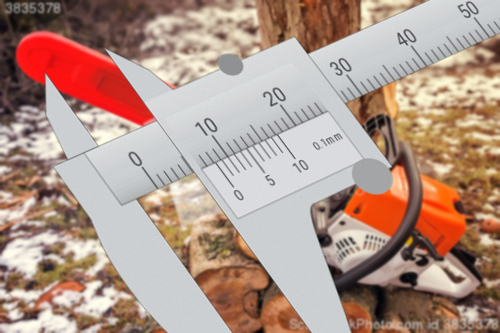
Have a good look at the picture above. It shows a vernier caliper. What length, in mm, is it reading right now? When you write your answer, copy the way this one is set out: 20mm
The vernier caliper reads 8.2mm
